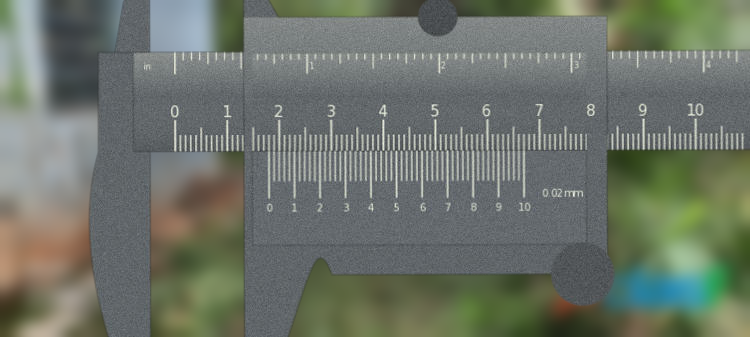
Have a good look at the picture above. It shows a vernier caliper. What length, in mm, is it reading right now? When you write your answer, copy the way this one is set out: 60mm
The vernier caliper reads 18.0mm
